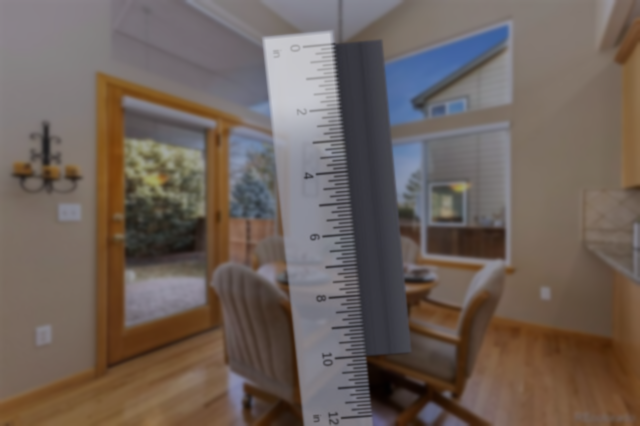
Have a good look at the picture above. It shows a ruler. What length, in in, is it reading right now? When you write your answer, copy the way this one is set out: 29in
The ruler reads 10in
